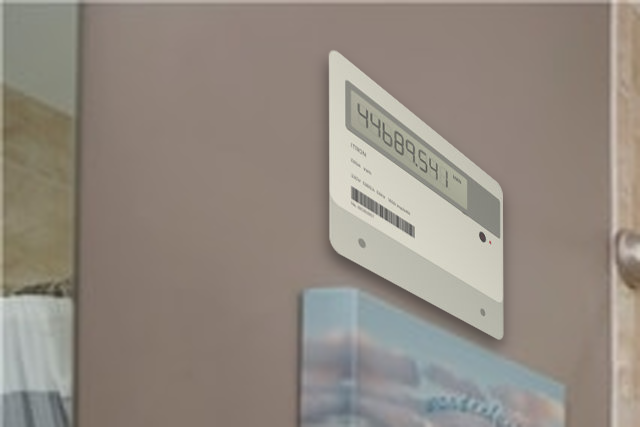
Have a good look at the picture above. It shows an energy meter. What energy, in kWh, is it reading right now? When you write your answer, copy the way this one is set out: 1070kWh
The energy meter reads 44689.541kWh
